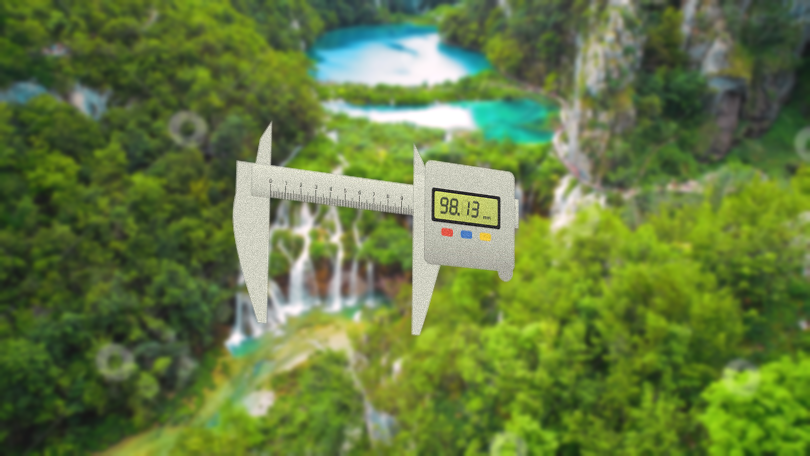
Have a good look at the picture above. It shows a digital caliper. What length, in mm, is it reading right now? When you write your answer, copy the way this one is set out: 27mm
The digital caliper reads 98.13mm
